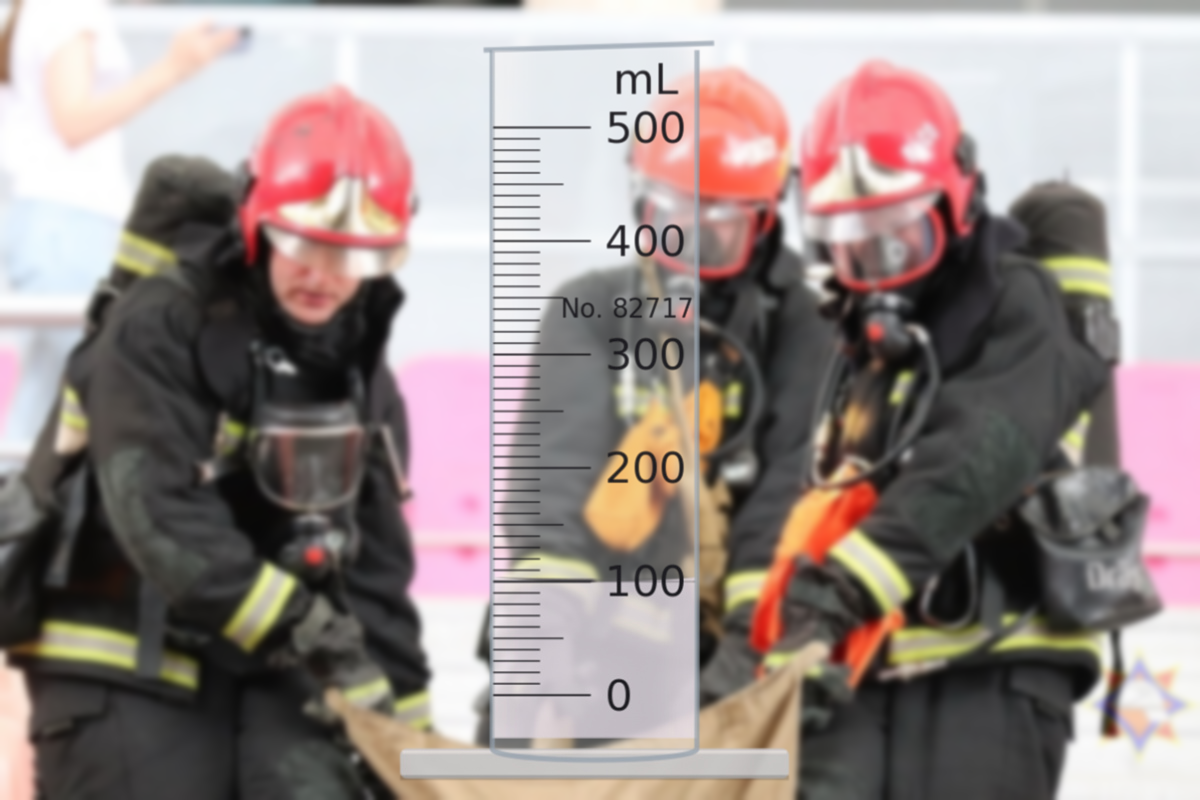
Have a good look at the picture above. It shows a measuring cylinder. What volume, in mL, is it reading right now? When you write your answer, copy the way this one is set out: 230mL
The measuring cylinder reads 100mL
